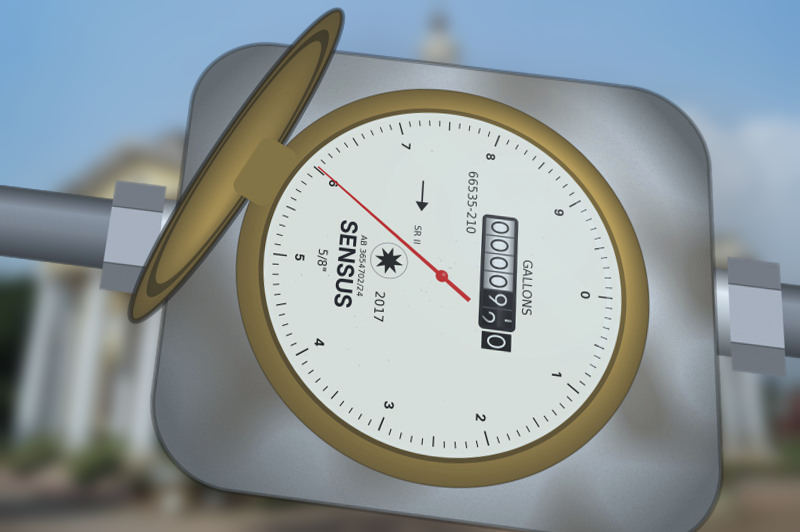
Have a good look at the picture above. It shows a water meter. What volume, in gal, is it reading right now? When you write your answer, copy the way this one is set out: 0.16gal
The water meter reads 916.0gal
